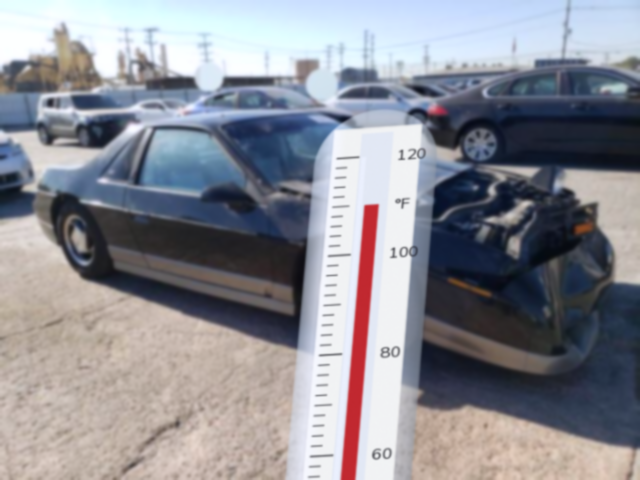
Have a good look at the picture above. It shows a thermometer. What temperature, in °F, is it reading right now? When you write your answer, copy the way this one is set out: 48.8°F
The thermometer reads 110°F
